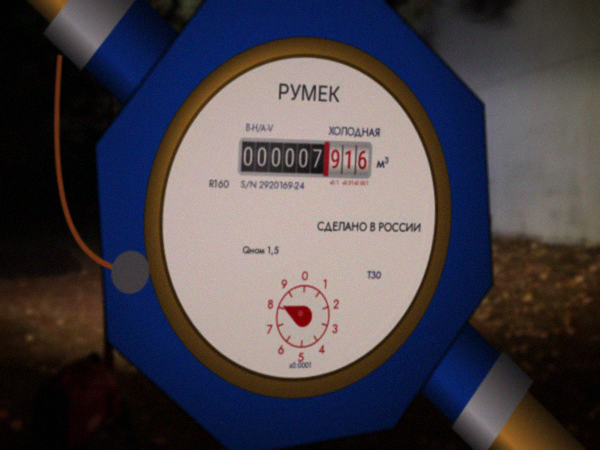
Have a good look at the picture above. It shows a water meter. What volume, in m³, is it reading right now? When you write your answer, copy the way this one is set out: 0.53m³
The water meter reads 7.9168m³
